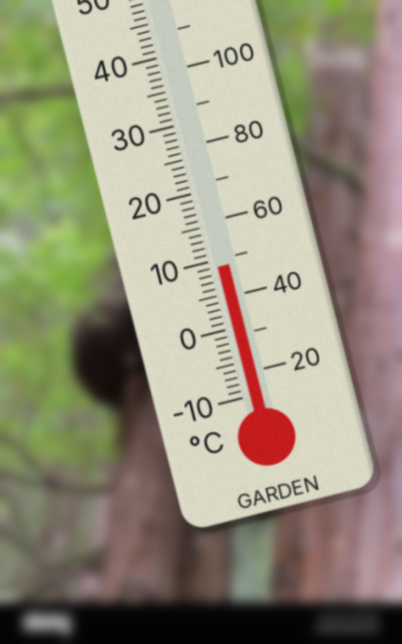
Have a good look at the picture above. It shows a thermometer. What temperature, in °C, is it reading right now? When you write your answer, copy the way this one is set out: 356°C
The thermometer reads 9°C
